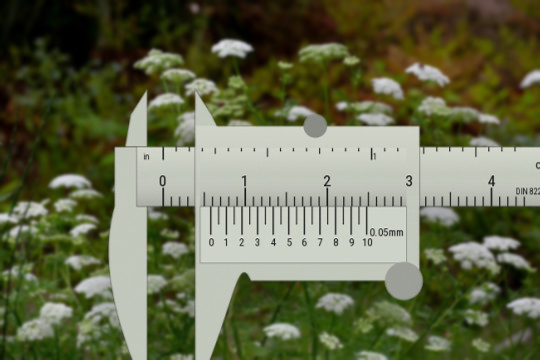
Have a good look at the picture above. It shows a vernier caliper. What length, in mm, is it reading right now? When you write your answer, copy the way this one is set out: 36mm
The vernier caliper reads 5.8mm
